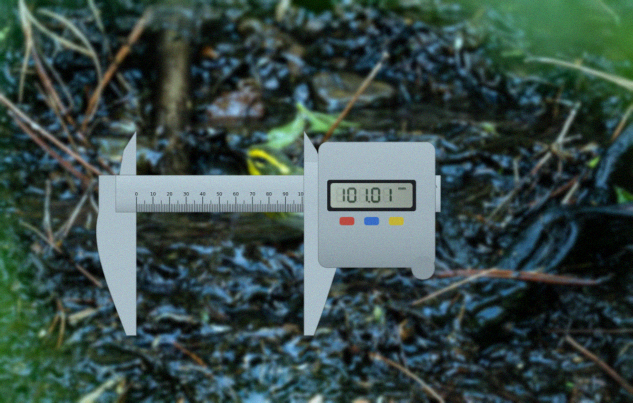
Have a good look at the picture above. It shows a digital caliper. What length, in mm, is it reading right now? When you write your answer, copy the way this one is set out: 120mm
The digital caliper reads 101.01mm
